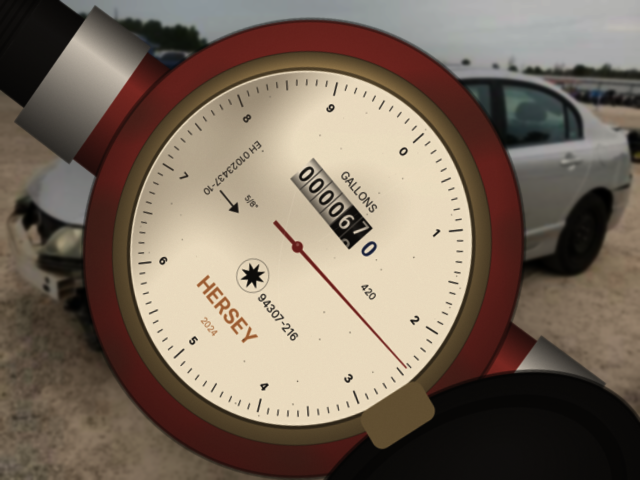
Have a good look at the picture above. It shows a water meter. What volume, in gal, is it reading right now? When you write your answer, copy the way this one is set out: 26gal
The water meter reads 672.4gal
